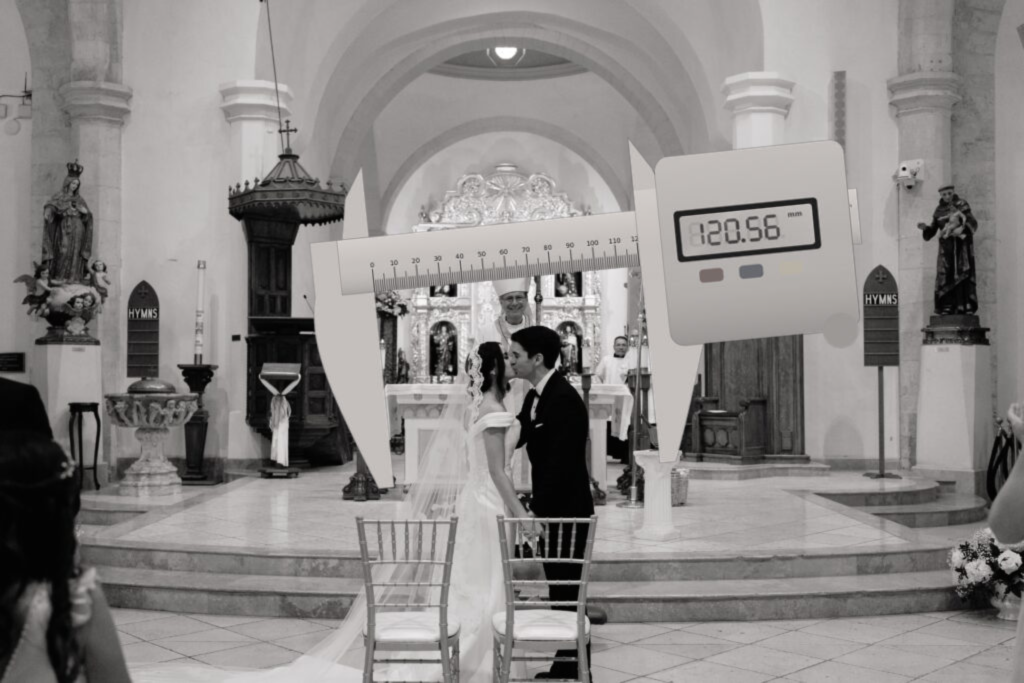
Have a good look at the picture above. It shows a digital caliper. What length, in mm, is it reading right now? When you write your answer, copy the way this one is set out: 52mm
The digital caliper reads 120.56mm
